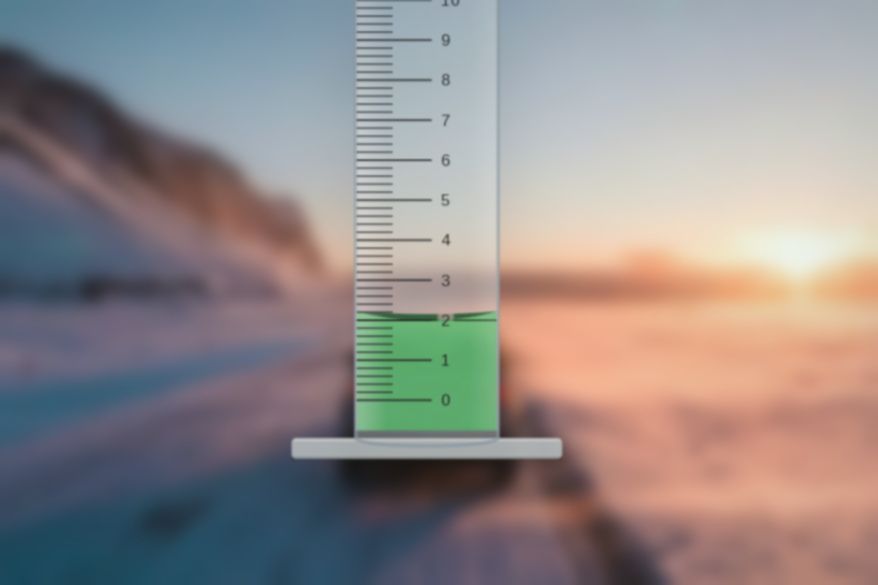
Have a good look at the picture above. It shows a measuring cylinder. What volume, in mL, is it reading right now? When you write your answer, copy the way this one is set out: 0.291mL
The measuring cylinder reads 2mL
